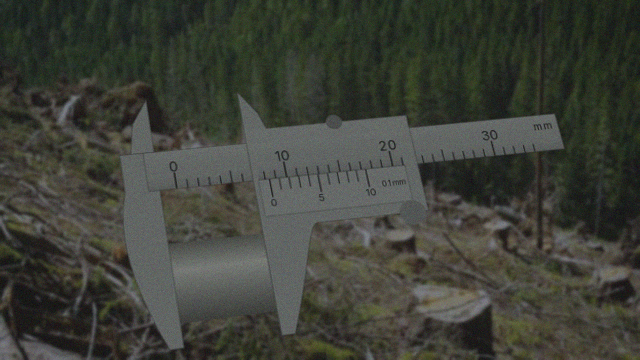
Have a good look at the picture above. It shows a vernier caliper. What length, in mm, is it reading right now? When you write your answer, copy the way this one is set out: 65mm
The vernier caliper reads 8.4mm
